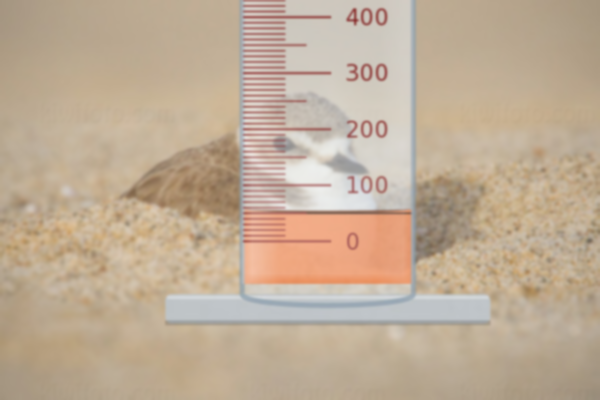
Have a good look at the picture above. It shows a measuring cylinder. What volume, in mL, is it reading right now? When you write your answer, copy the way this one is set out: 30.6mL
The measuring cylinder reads 50mL
